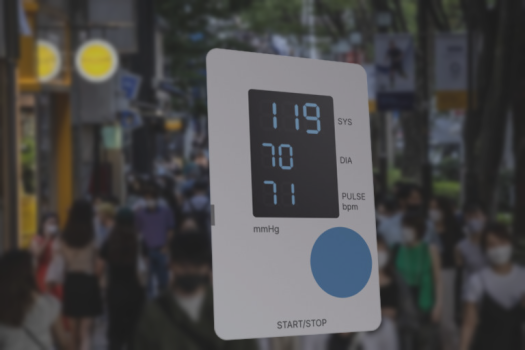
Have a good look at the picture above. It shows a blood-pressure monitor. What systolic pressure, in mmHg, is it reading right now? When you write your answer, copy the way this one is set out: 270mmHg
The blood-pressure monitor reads 119mmHg
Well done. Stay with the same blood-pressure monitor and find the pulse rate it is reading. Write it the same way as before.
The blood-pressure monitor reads 71bpm
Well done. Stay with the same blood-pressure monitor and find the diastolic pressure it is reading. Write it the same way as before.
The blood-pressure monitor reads 70mmHg
